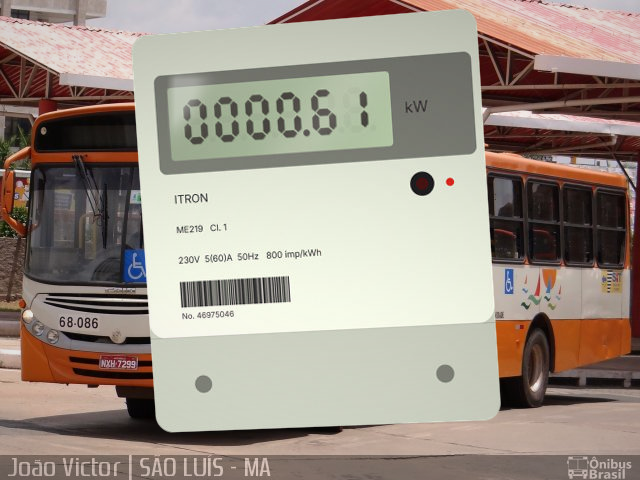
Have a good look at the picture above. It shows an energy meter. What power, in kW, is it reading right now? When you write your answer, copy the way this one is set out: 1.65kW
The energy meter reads 0.61kW
